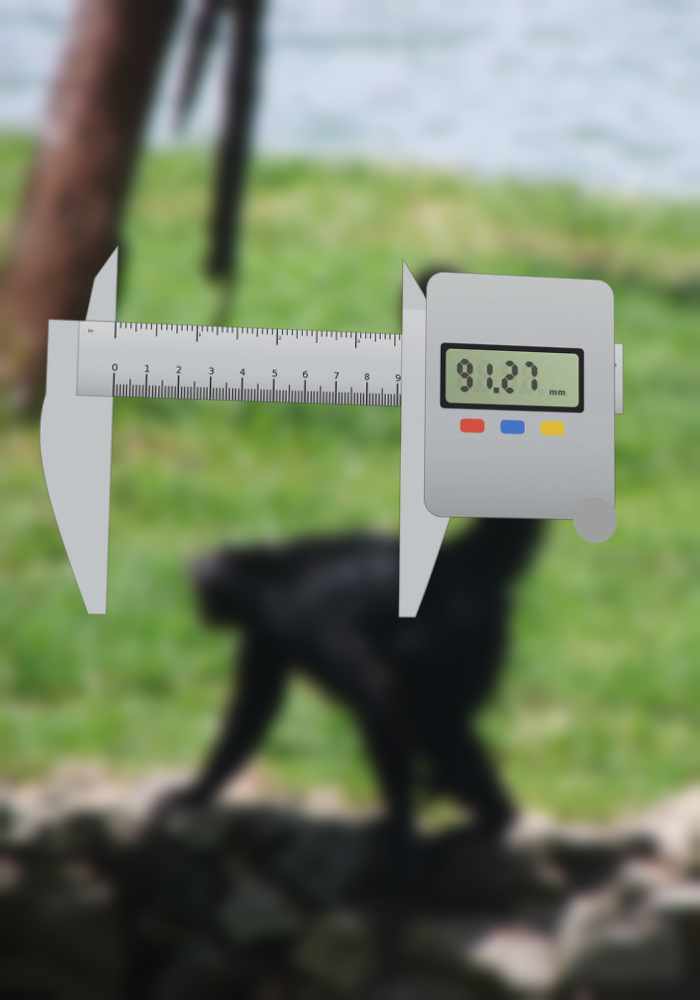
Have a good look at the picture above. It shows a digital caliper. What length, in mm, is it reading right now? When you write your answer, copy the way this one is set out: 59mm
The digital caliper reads 91.27mm
